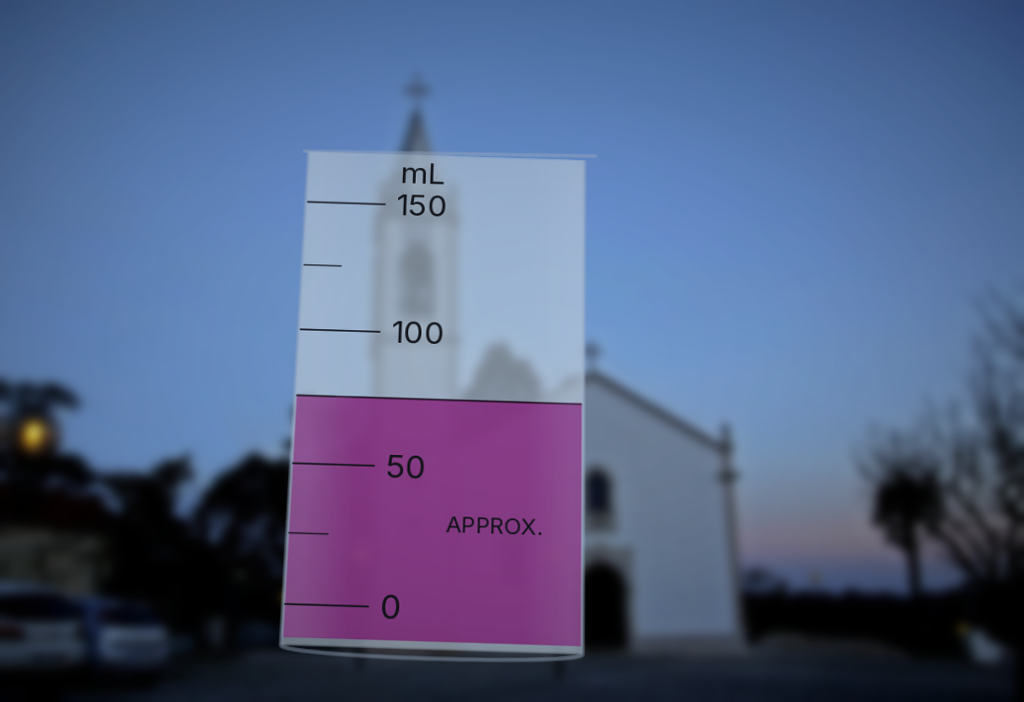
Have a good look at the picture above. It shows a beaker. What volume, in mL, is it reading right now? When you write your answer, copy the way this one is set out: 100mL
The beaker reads 75mL
